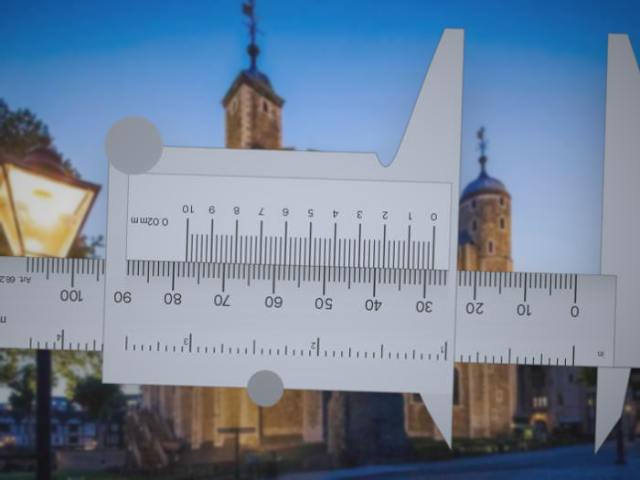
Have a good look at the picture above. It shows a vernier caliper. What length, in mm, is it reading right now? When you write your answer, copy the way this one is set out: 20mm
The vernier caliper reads 28.5mm
